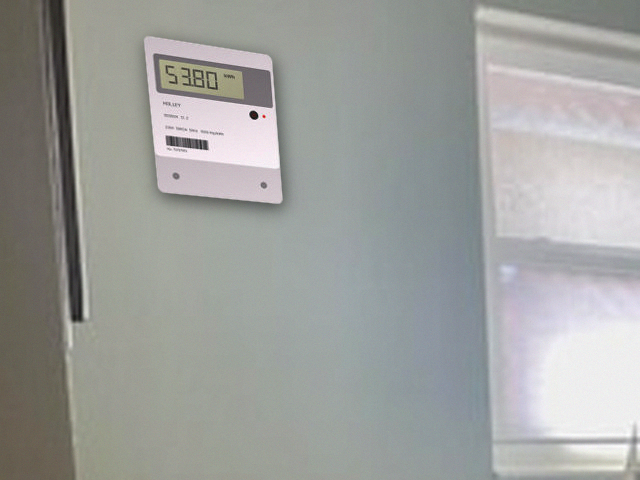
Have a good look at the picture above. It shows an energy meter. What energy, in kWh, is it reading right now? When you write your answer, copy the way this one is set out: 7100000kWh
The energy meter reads 53.80kWh
